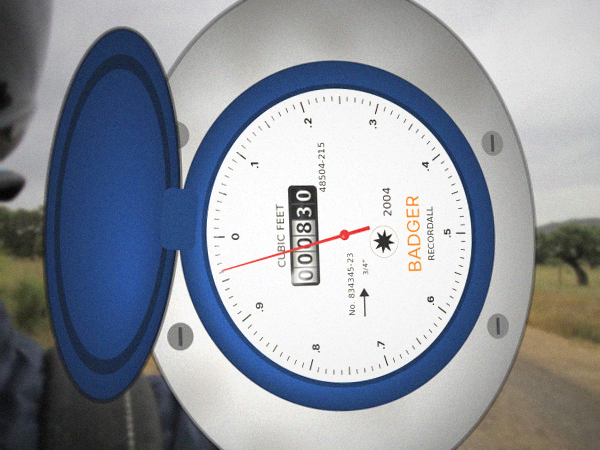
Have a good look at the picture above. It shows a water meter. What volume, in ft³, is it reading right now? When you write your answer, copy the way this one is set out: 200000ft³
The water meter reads 829.96ft³
